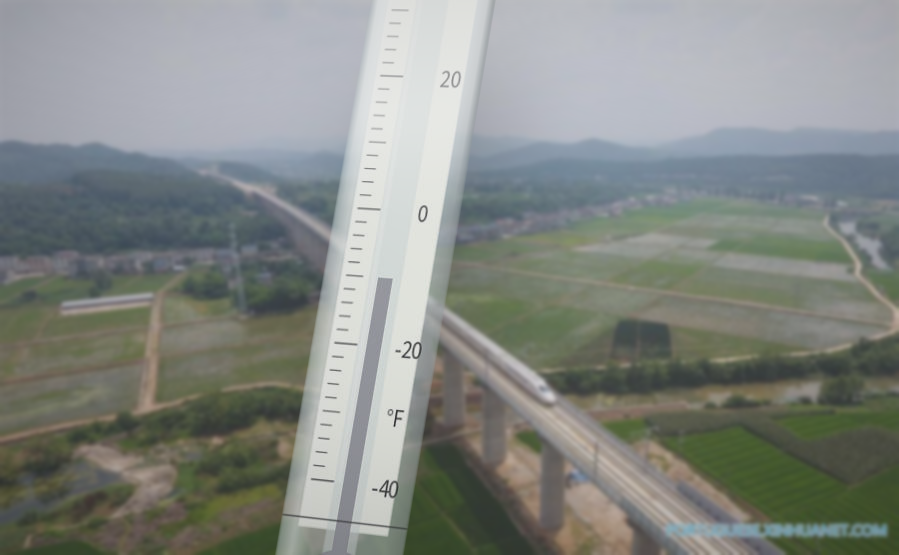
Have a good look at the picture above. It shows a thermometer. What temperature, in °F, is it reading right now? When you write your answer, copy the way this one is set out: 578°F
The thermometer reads -10°F
